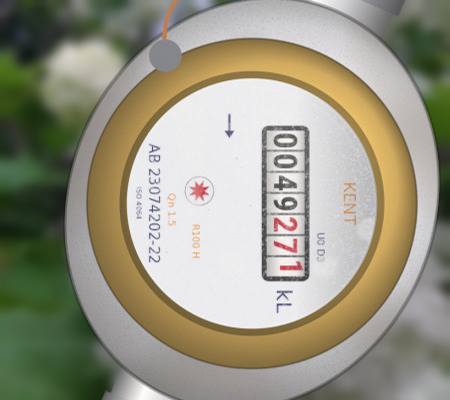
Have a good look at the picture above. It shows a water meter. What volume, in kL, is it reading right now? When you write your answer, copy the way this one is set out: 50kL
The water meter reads 49.271kL
